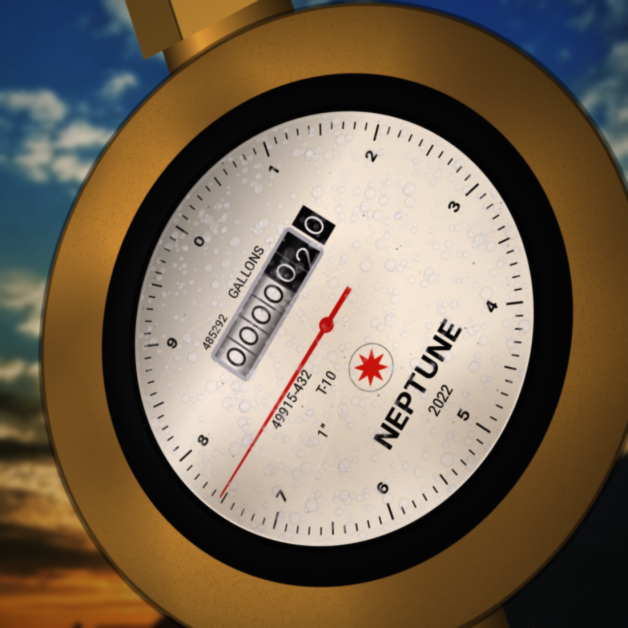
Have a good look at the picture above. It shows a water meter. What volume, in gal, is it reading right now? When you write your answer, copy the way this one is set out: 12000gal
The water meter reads 17.5gal
